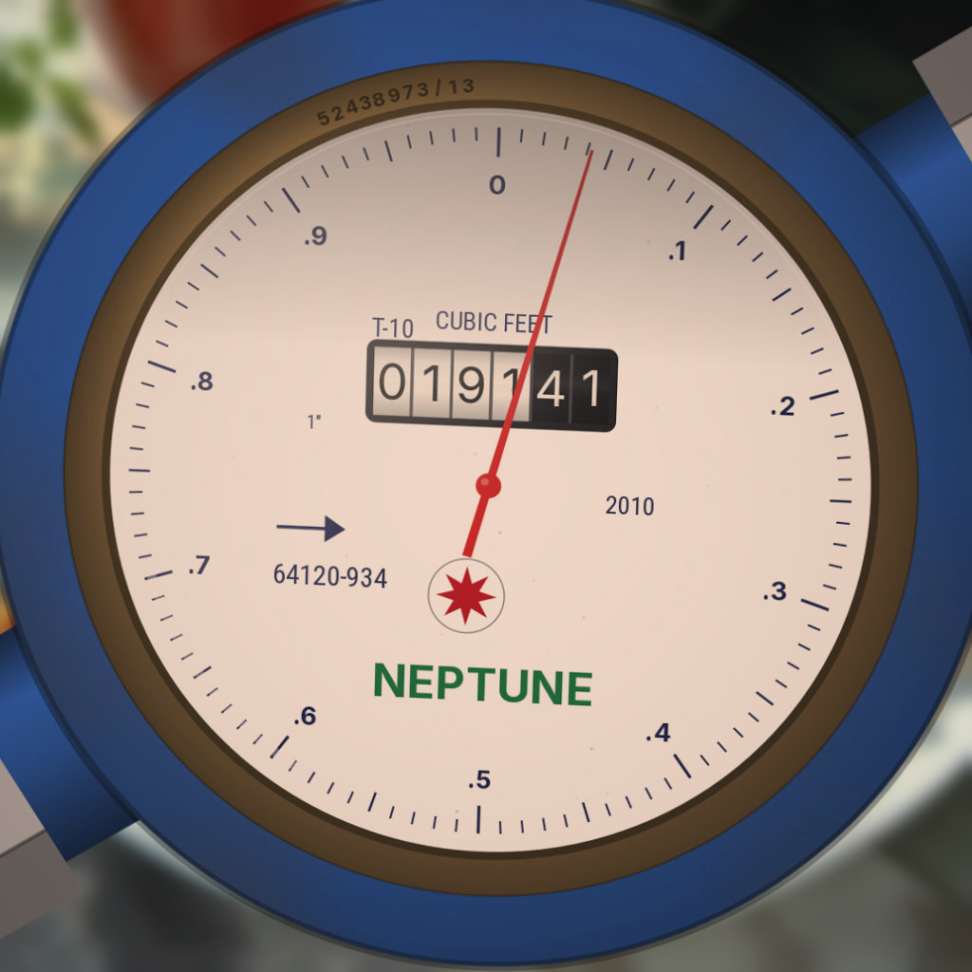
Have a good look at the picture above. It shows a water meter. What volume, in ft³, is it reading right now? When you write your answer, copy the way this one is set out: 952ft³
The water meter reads 19141.04ft³
